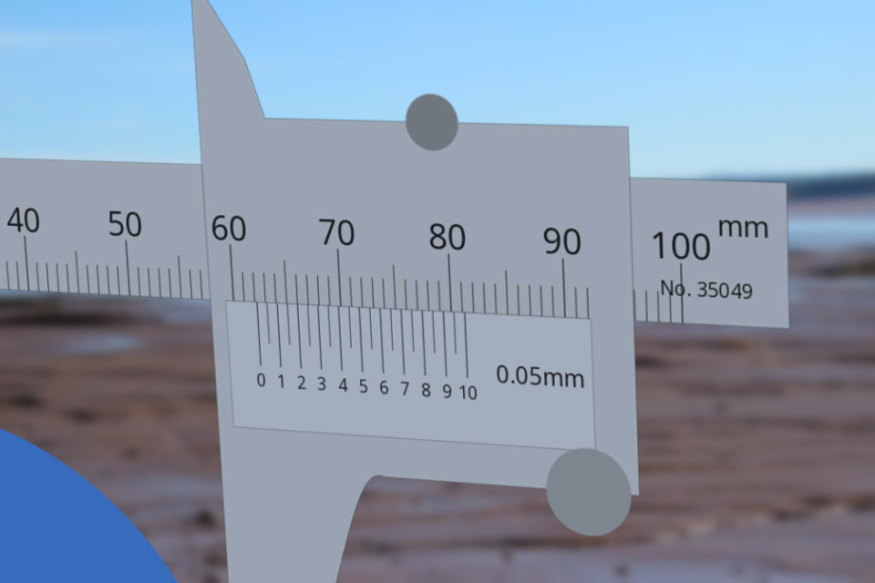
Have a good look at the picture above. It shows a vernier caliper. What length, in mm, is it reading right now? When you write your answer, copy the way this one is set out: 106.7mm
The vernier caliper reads 62.2mm
